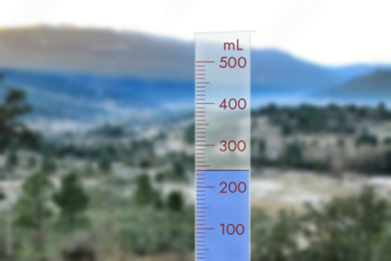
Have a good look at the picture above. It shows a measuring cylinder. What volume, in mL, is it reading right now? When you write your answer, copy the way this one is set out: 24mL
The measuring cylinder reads 240mL
